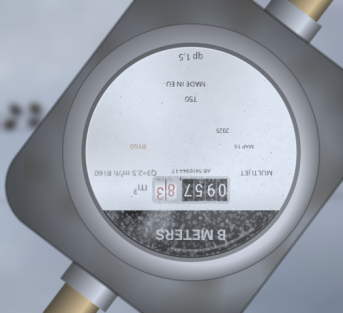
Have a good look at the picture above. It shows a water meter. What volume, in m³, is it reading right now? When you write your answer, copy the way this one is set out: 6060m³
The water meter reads 957.83m³
